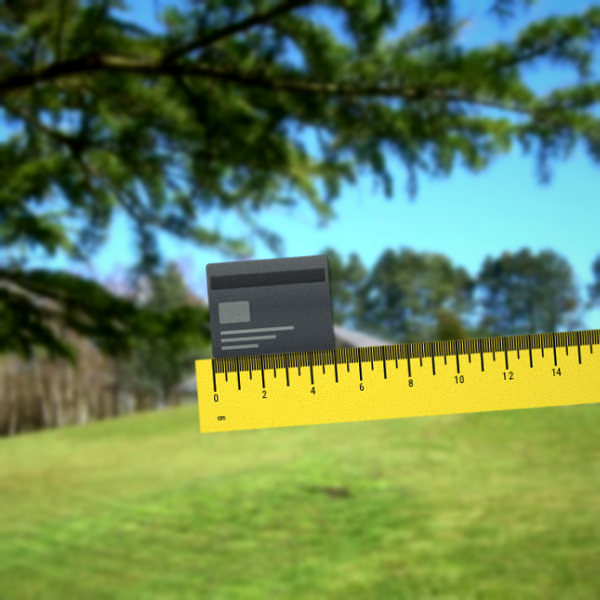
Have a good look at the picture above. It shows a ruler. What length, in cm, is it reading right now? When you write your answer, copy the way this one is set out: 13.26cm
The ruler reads 5cm
